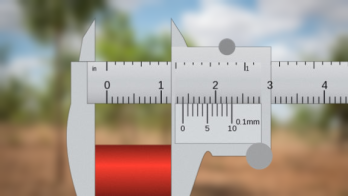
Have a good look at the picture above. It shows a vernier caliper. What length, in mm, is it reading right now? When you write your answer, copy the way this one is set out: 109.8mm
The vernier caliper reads 14.0mm
